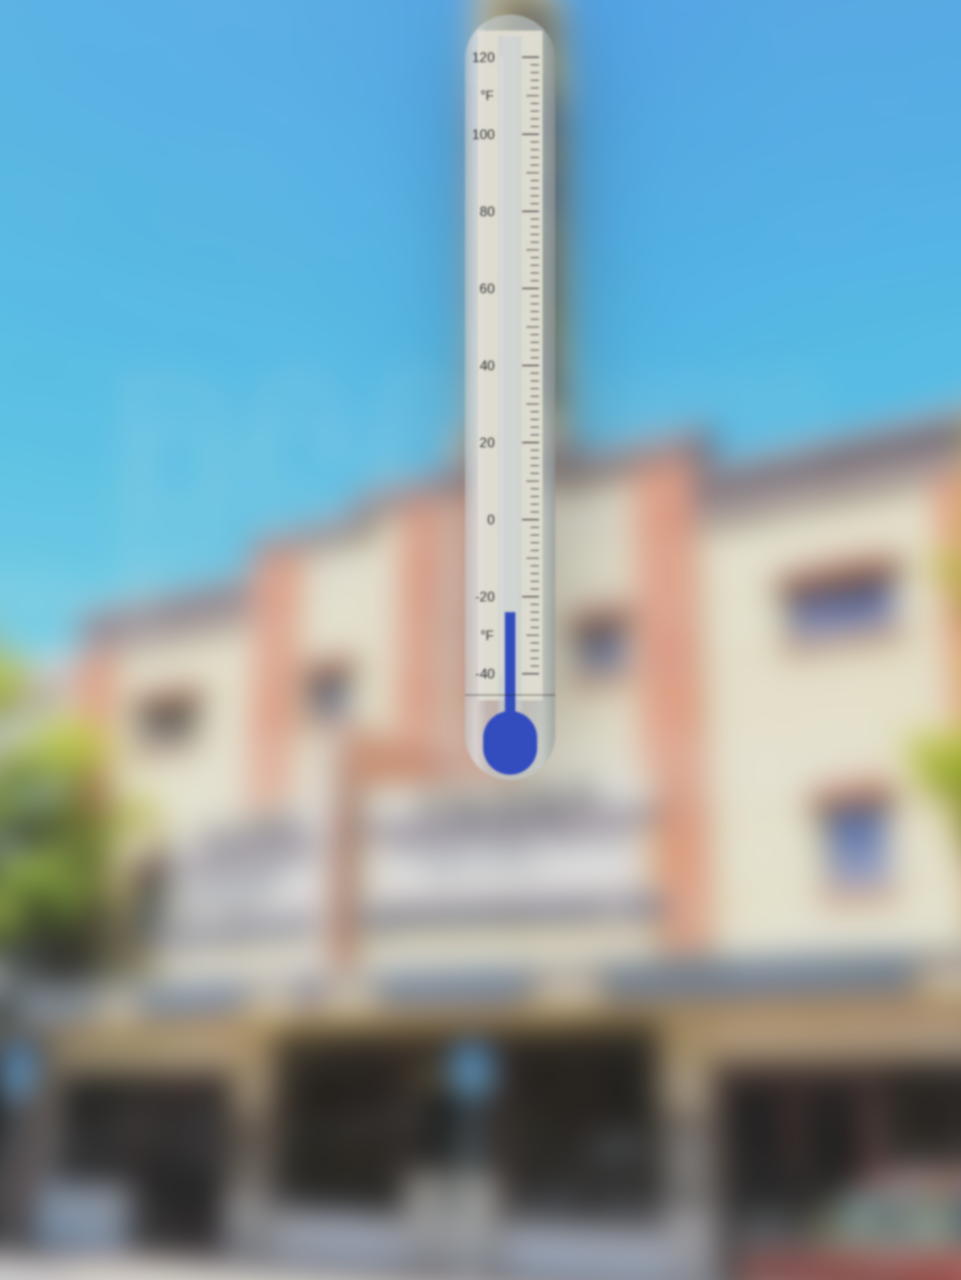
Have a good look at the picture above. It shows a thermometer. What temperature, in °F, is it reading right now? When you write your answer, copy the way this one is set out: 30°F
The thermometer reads -24°F
